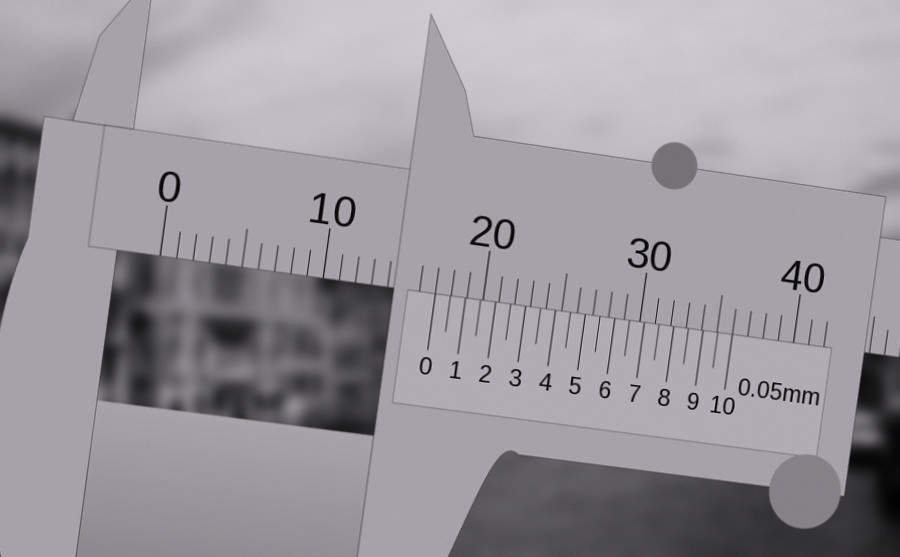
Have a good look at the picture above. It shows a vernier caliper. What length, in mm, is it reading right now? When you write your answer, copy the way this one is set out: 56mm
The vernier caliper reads 17.0mm
